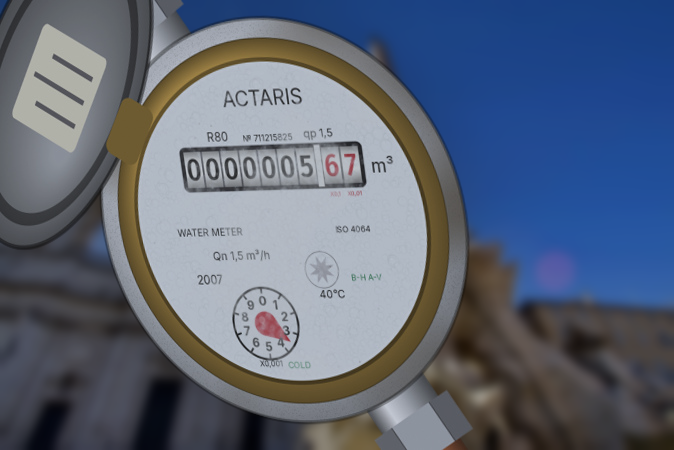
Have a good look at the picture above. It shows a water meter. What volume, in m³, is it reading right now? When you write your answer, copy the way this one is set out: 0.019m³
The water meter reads 5.673m³
